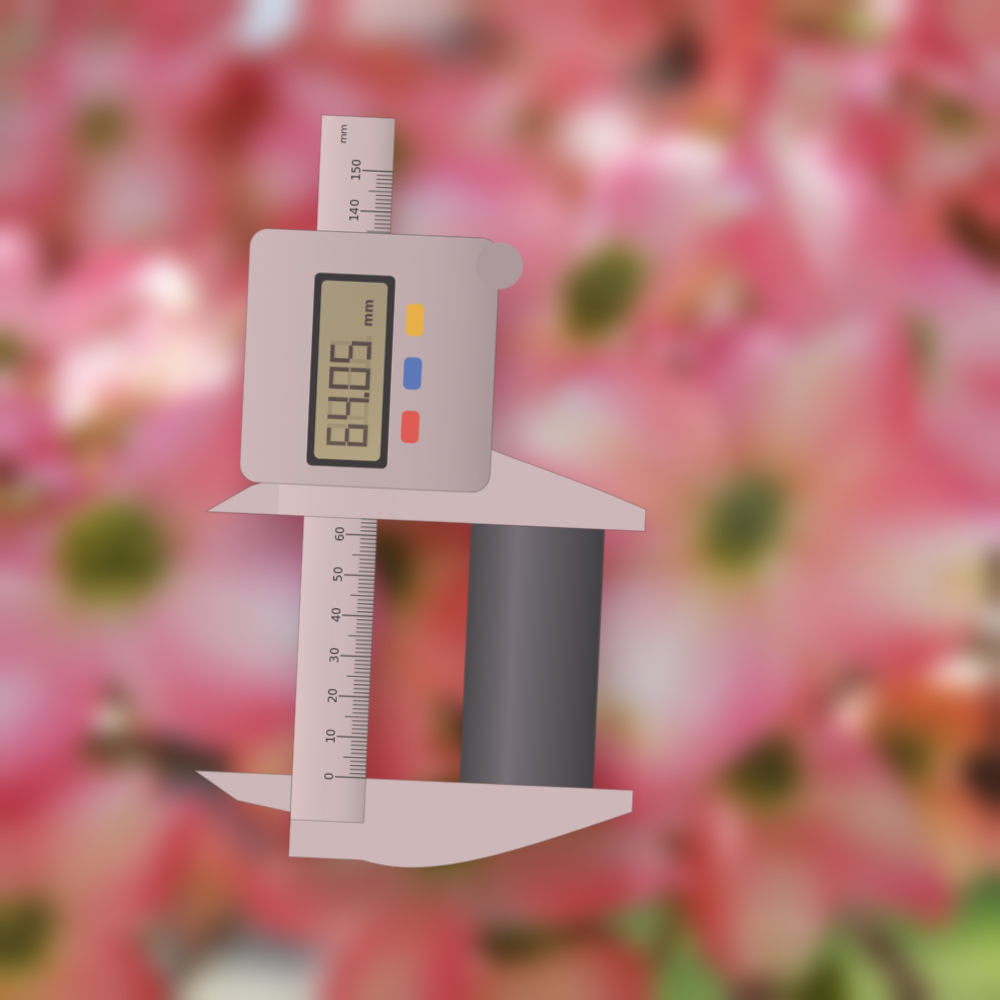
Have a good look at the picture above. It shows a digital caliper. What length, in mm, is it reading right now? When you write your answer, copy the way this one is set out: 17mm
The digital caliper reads 64.05mm
